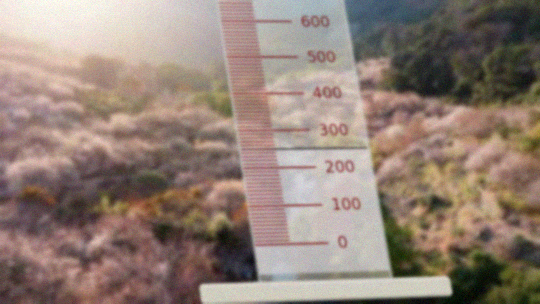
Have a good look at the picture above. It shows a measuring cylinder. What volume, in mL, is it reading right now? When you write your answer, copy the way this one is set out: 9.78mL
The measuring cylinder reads 250mL
